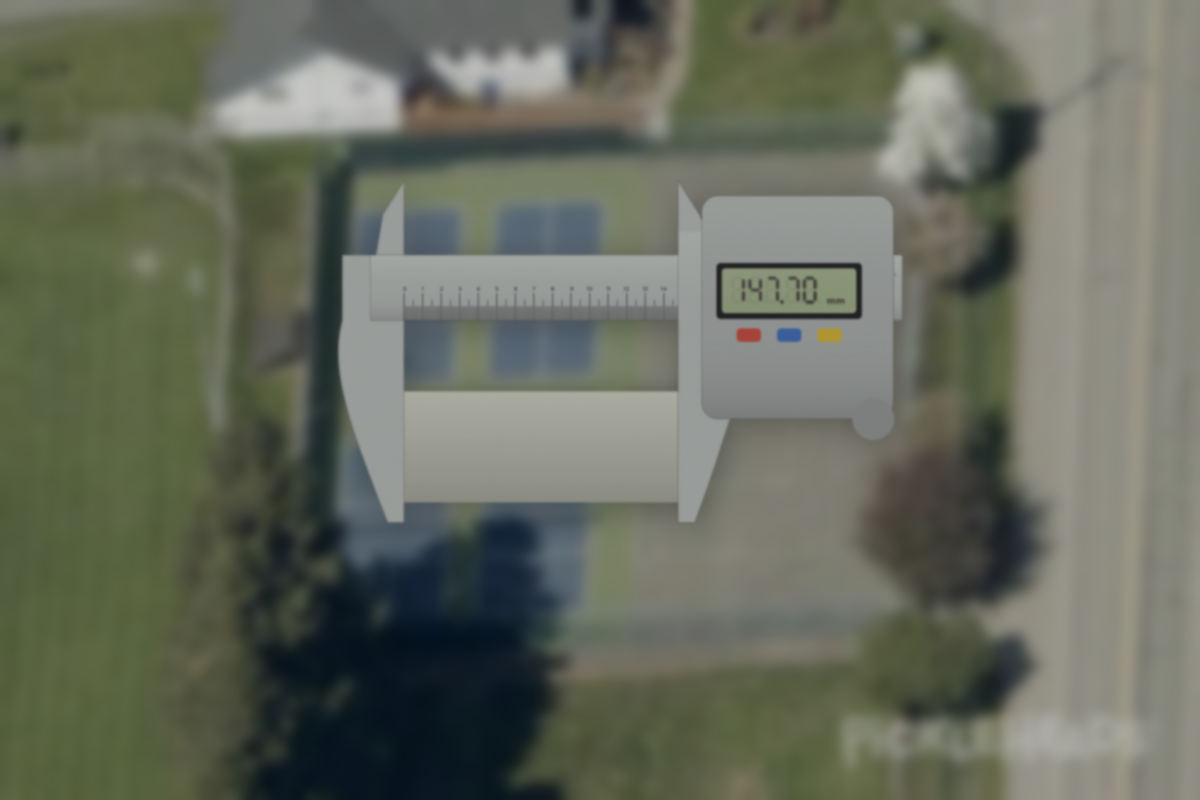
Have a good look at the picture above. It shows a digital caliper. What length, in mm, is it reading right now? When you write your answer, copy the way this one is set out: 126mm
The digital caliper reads 147.70mm
